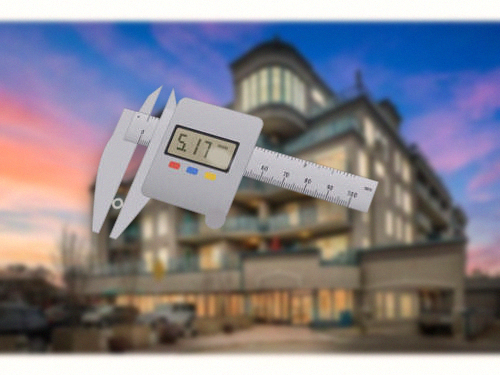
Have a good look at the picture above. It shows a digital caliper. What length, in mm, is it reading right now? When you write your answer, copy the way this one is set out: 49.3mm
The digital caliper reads 5.17mm
